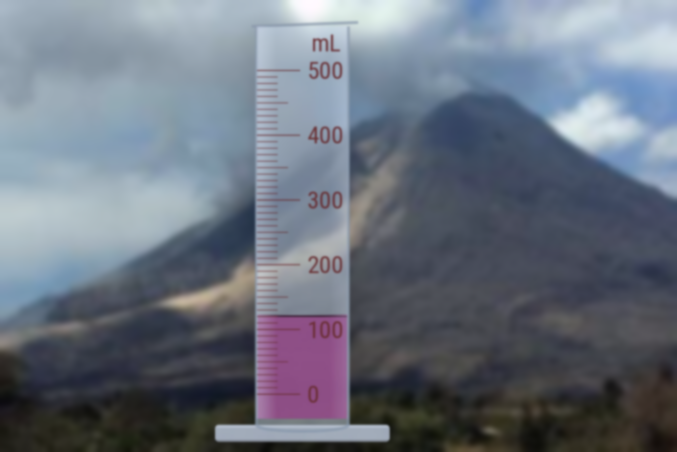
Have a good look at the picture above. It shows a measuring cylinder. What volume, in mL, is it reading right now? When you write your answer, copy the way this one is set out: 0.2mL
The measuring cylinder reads 120mL
